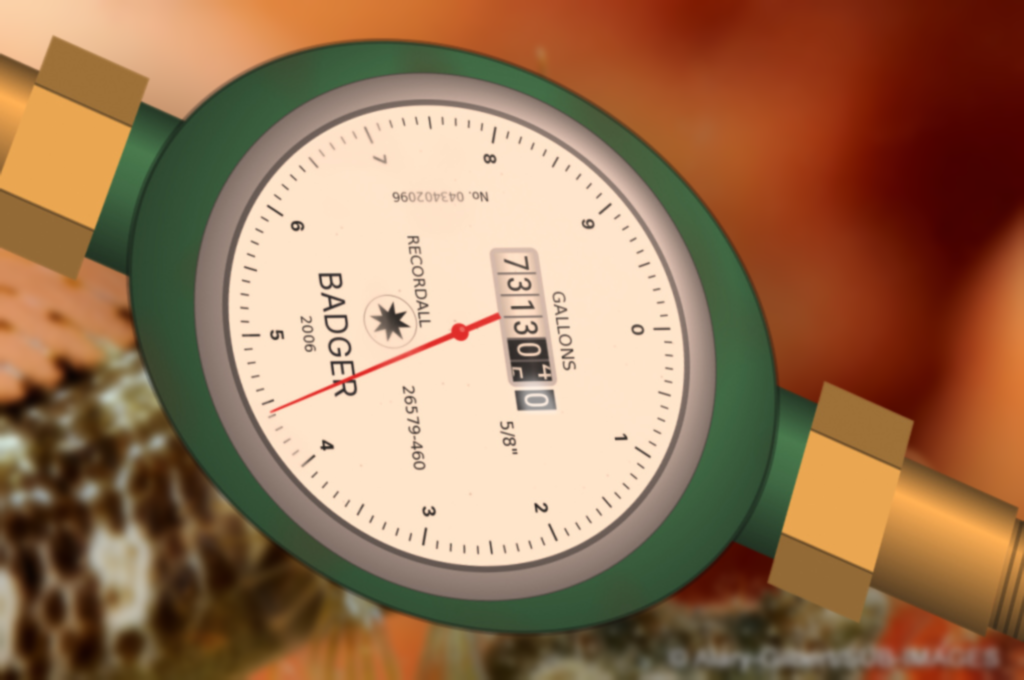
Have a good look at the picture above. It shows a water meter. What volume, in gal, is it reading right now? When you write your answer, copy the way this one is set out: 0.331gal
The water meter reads 7313044.4gal
